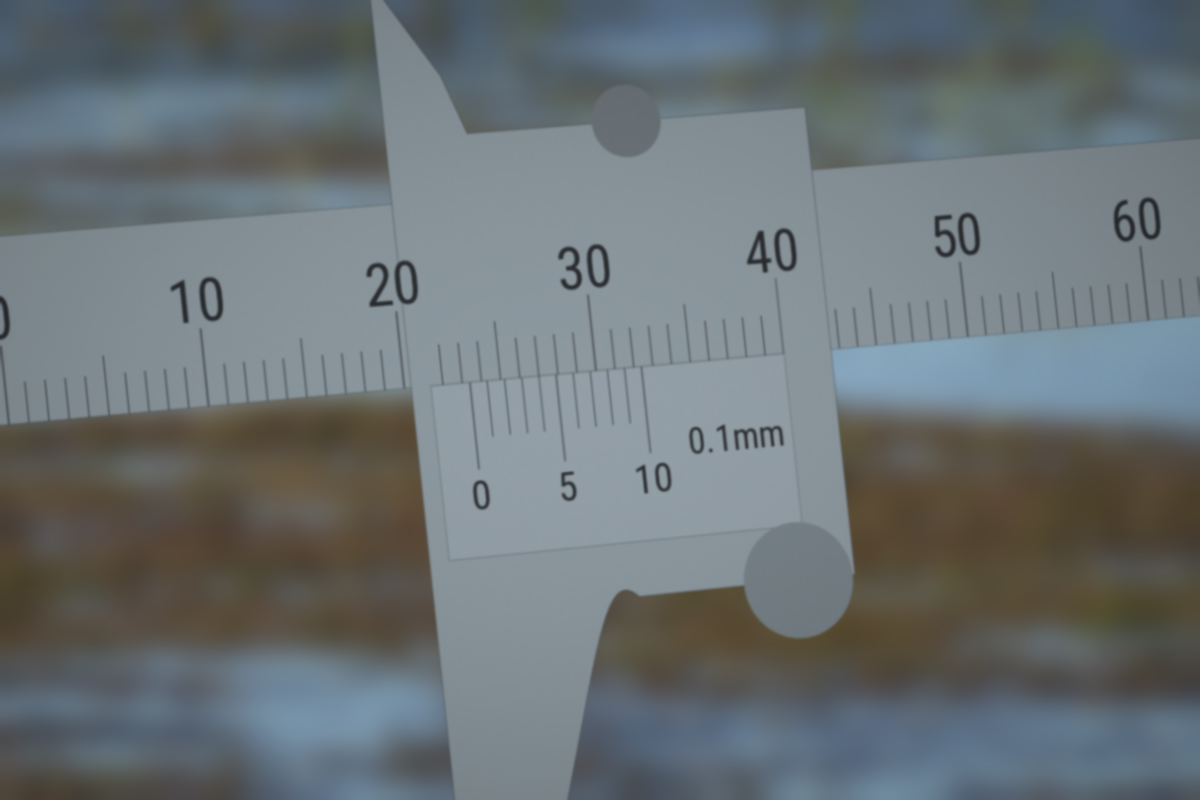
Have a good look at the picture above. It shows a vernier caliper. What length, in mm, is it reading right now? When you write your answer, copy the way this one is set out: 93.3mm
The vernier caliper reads 23.4mm
